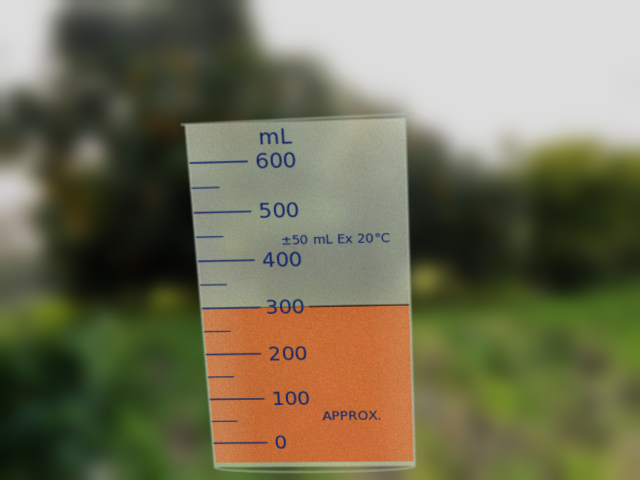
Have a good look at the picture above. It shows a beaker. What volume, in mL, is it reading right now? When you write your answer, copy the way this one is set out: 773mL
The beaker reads 300mL
